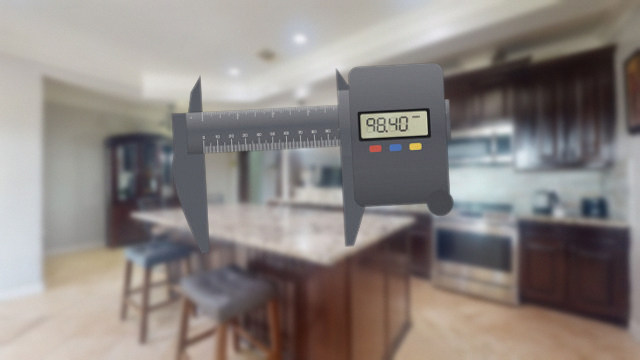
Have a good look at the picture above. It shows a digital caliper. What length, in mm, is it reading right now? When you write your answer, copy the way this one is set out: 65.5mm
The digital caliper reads 98.40mm
